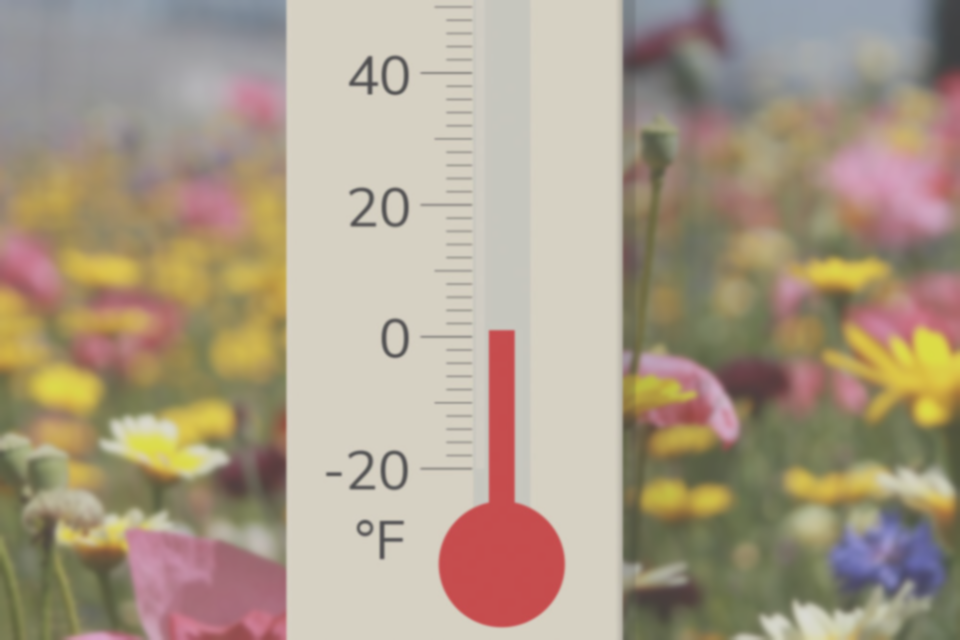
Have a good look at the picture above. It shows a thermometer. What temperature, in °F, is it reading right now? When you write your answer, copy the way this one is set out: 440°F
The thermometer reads 1°F
